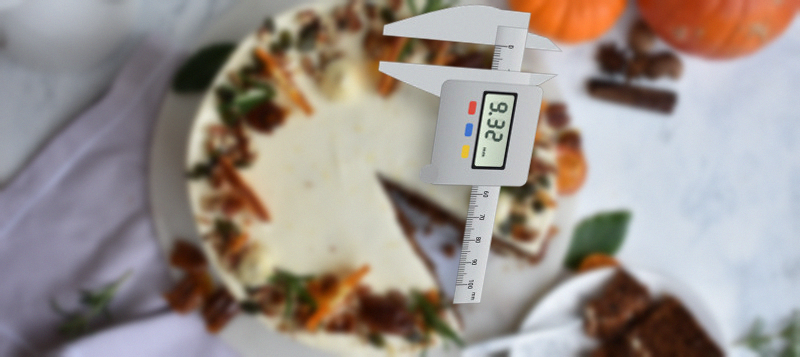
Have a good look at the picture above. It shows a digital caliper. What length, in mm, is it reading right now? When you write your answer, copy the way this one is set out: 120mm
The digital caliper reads 9.32mm
